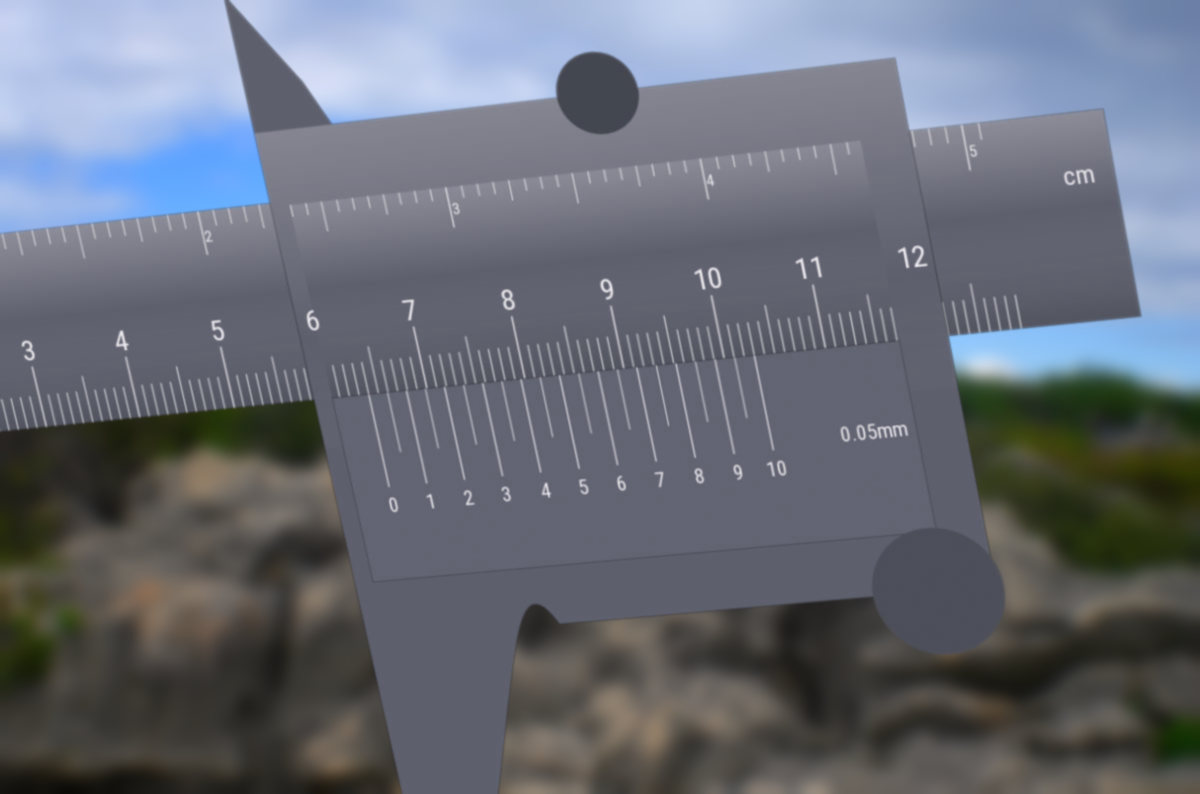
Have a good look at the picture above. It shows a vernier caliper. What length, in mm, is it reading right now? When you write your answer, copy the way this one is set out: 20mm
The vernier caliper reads 64.0mm
